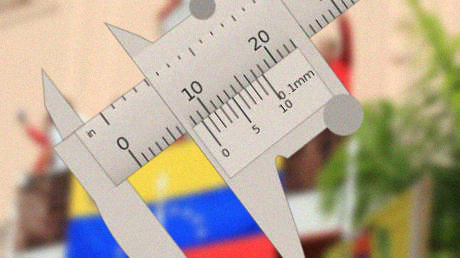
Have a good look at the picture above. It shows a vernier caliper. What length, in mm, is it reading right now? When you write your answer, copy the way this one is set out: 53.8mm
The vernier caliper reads 8.8mm
